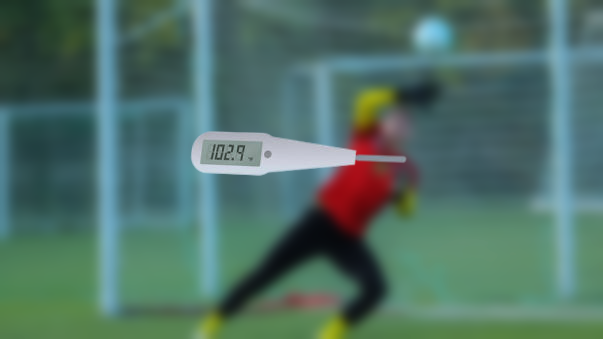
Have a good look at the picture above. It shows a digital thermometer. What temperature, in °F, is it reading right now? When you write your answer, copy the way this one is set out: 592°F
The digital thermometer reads 102.9°F
